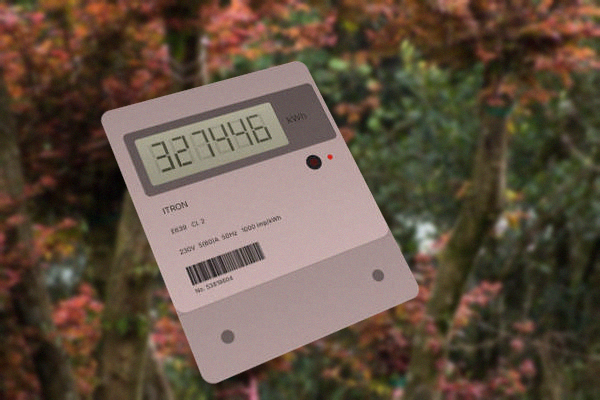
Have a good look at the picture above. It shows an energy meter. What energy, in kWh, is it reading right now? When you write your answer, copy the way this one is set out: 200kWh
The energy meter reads 327446kWh
